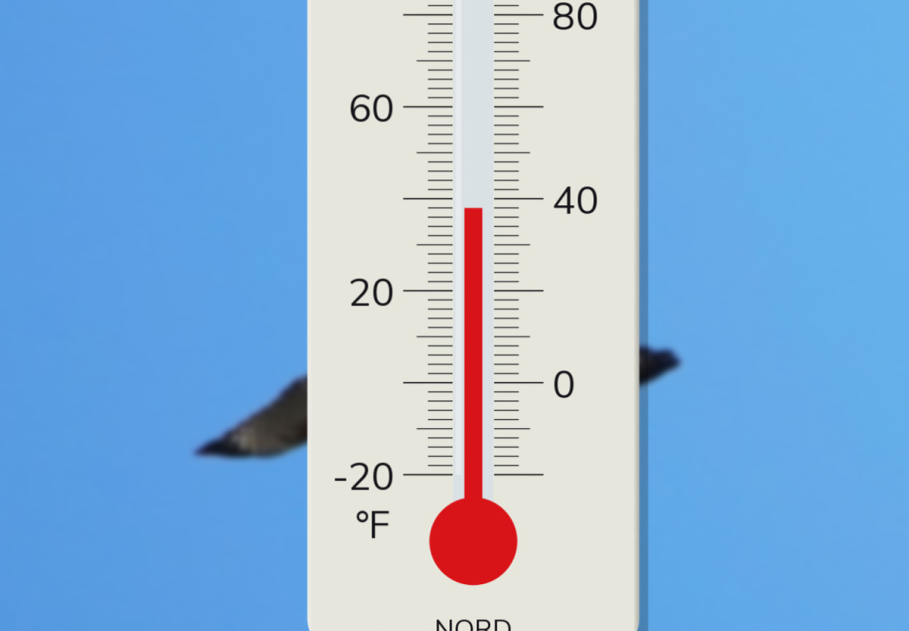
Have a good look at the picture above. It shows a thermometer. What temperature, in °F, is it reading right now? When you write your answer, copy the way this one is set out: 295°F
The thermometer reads 38°F
